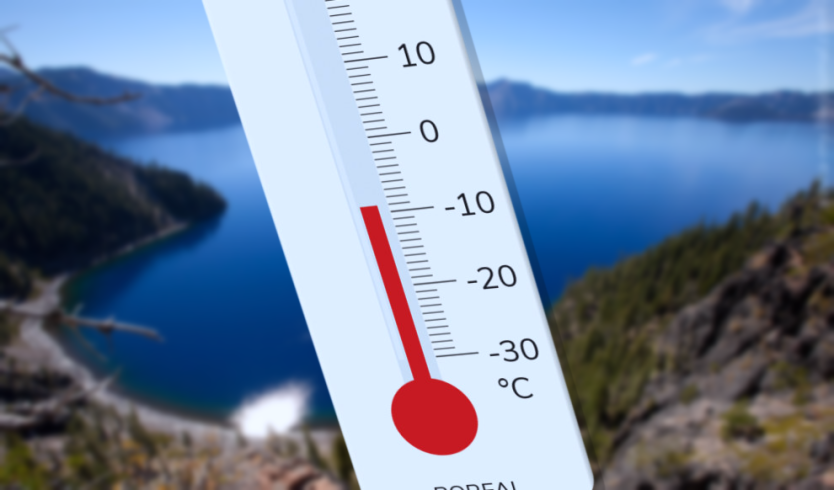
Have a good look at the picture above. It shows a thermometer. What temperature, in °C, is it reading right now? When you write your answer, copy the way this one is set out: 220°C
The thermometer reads -9°C
